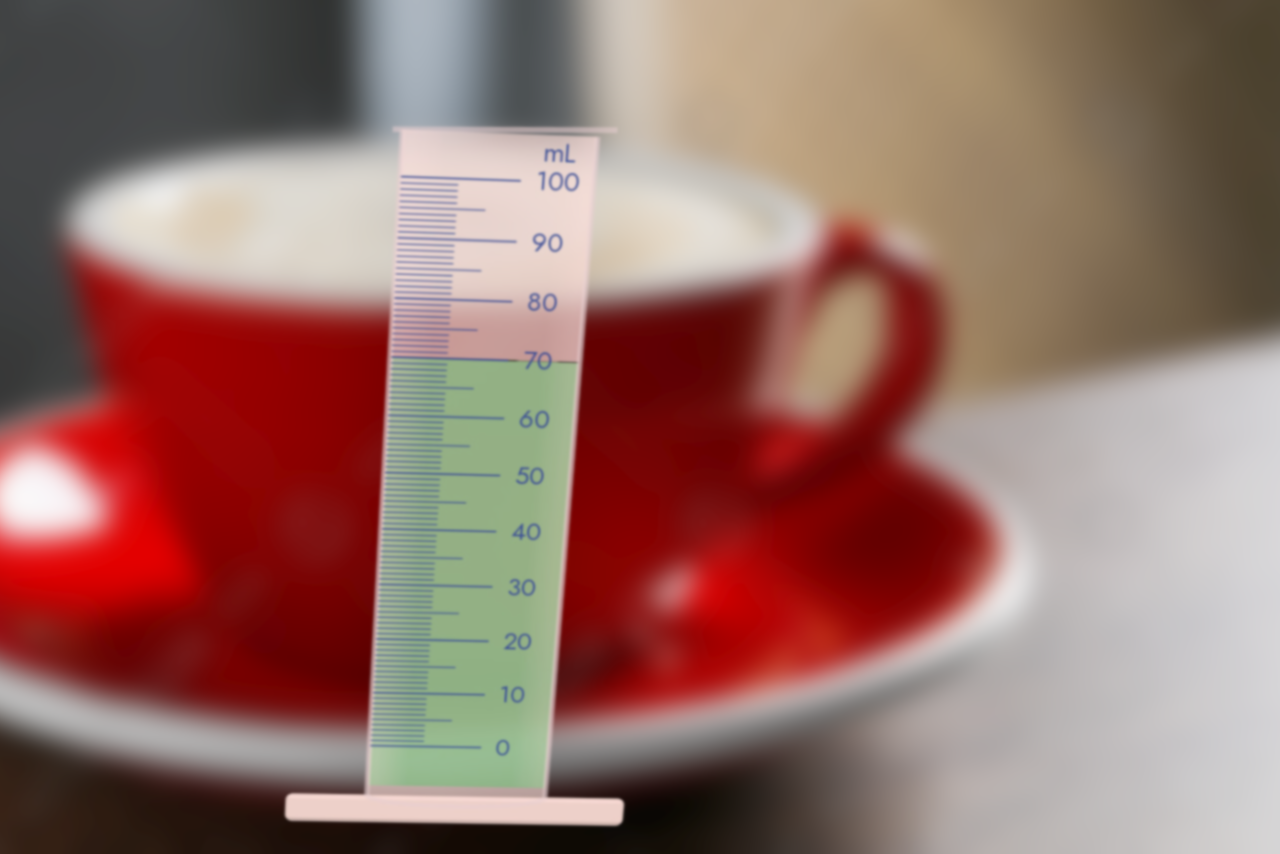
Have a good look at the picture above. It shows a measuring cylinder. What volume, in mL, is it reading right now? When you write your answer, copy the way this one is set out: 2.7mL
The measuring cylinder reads 70mL
